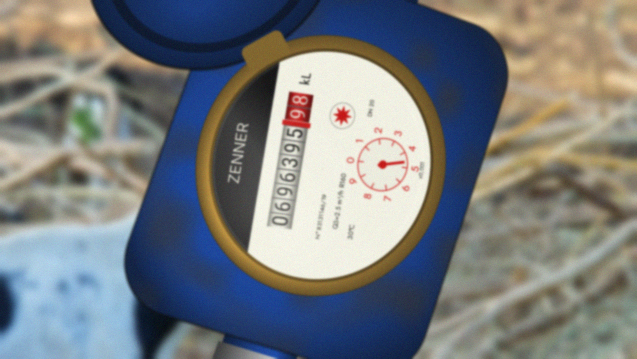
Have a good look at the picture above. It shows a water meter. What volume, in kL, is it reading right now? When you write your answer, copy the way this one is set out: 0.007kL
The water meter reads 696395.984kL
